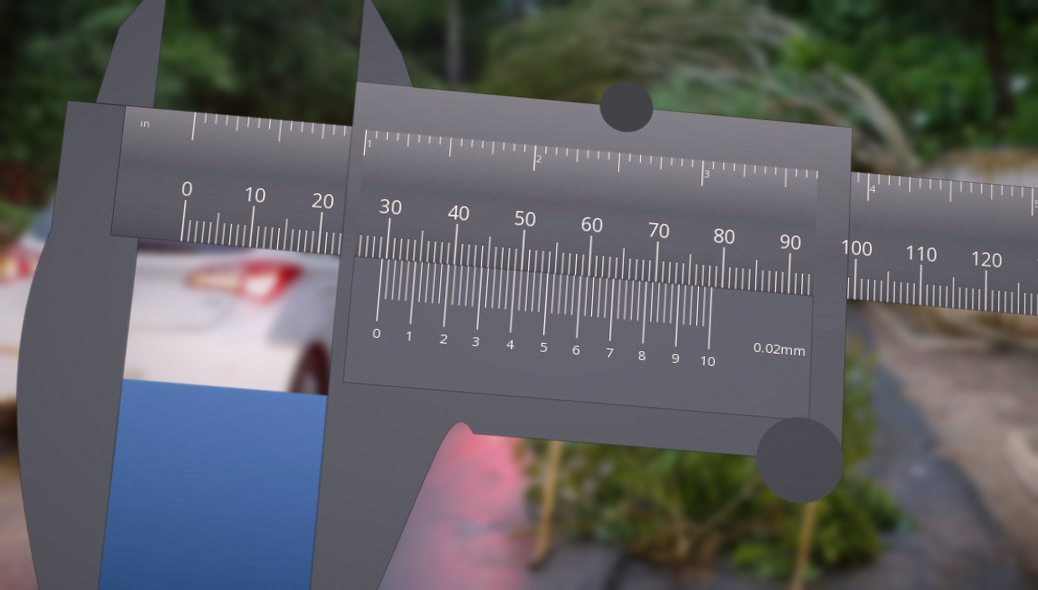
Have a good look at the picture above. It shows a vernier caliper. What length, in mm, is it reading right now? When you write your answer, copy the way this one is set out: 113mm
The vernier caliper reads 29.4mm
